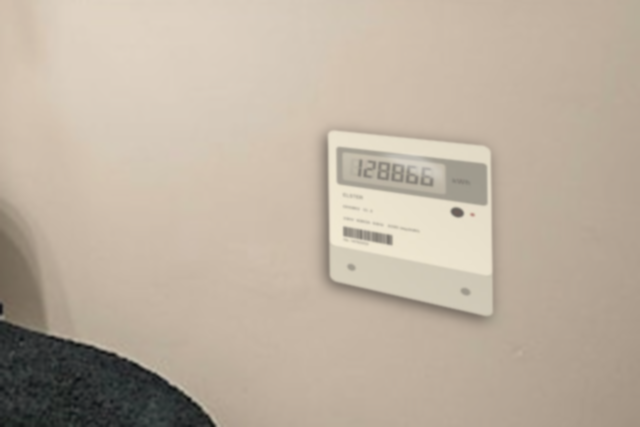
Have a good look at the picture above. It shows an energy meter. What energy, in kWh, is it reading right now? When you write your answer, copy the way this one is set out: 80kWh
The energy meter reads 128866kWh
